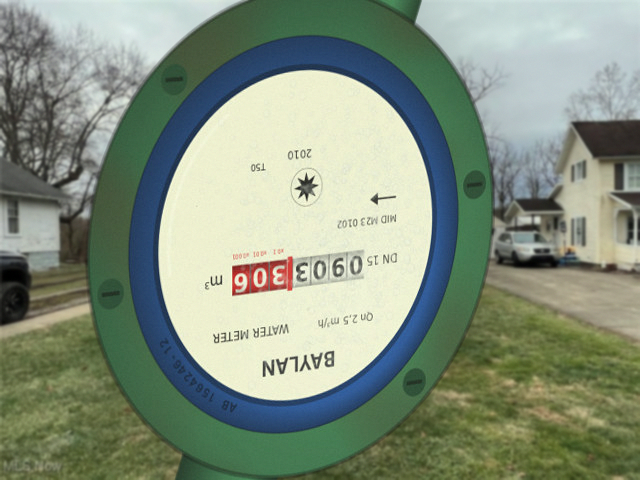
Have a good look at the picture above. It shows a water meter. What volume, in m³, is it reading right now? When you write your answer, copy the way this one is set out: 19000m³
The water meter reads 903.306m³
